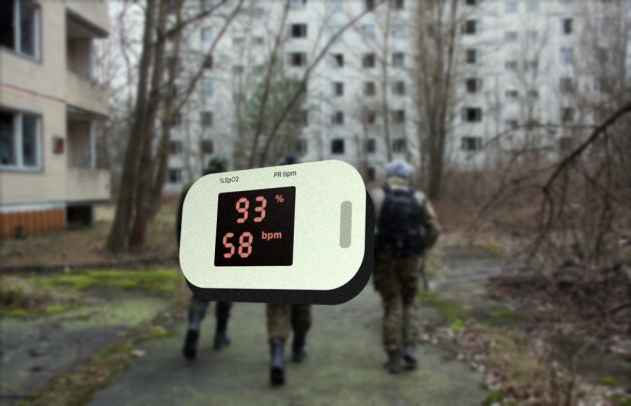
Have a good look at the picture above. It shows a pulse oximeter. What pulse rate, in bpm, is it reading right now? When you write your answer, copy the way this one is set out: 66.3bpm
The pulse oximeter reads 58bpm
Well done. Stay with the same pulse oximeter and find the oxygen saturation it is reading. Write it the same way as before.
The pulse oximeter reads 93%
